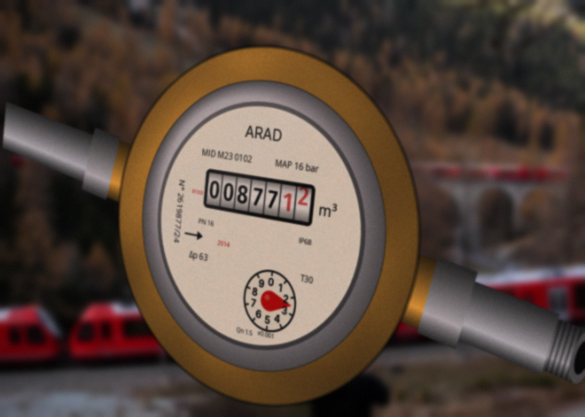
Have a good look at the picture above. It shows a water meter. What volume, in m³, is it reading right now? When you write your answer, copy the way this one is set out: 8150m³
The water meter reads 877.122m³
